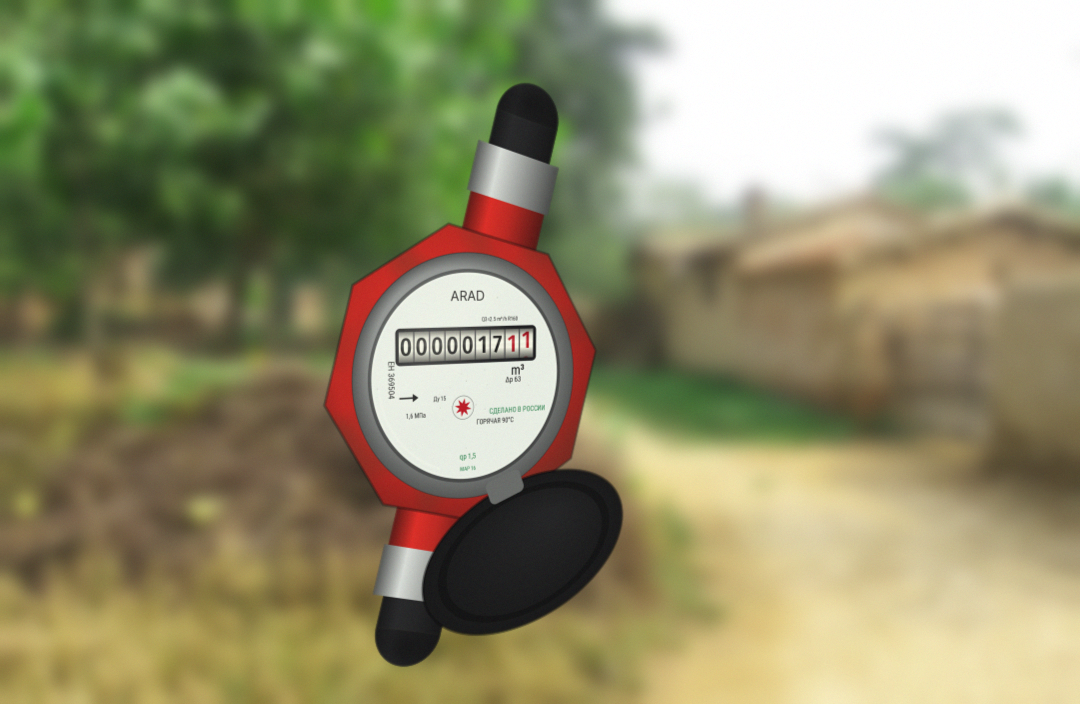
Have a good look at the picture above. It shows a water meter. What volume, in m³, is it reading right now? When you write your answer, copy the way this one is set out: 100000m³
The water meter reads 17.11m³
